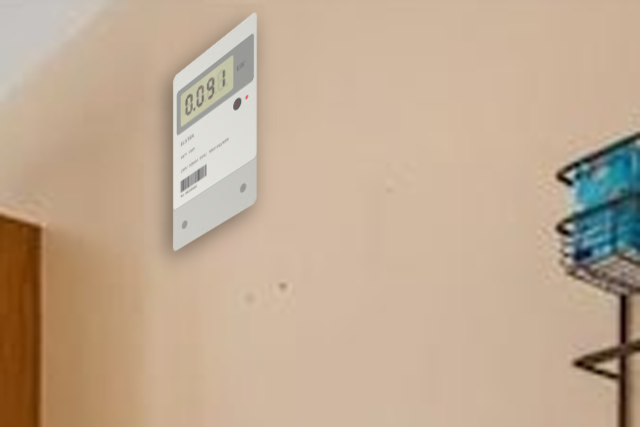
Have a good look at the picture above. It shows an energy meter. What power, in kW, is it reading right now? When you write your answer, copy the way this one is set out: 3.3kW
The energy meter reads 0.091kW
